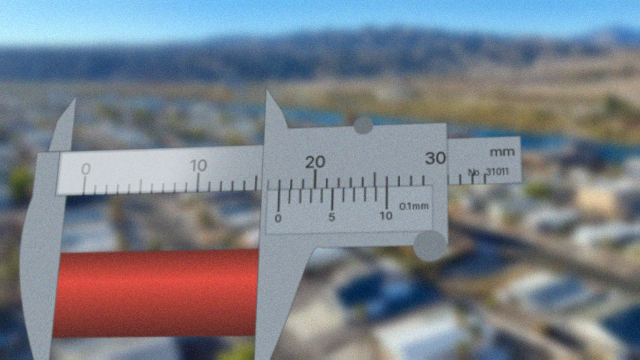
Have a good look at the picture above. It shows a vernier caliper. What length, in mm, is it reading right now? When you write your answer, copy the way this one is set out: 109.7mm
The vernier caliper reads 17.0mm
